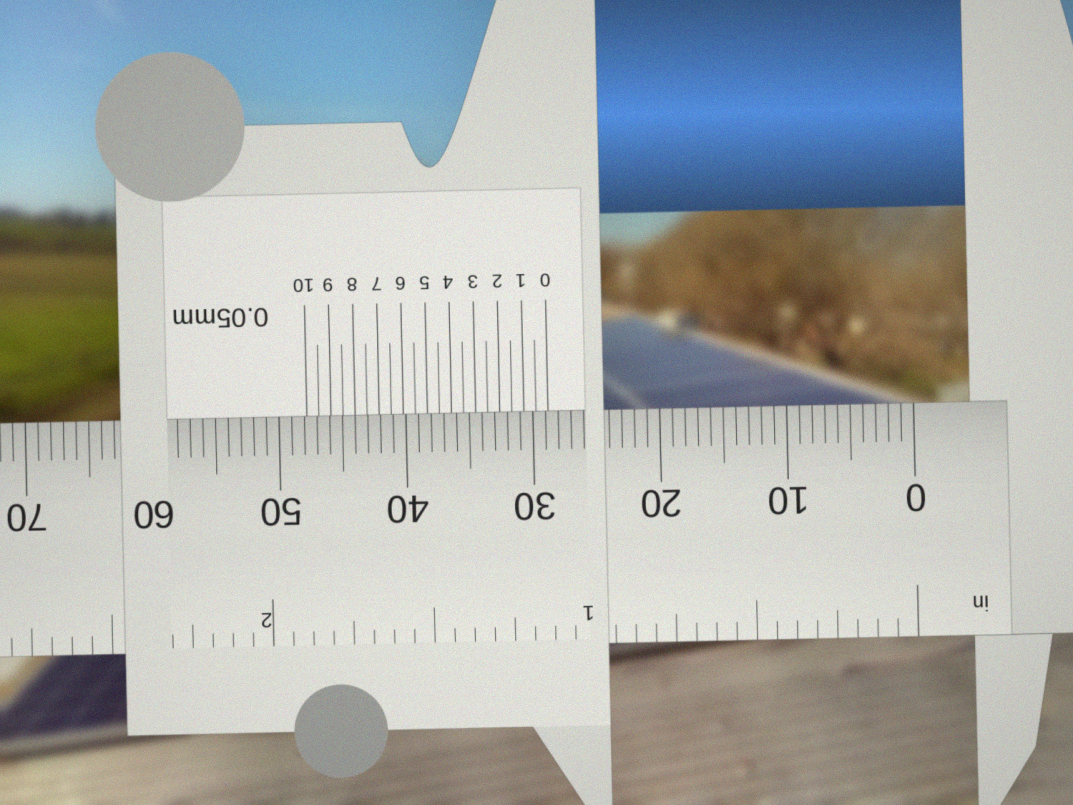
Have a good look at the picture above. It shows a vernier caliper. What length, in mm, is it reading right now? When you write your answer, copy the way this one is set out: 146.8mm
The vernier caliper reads 28.8mm
